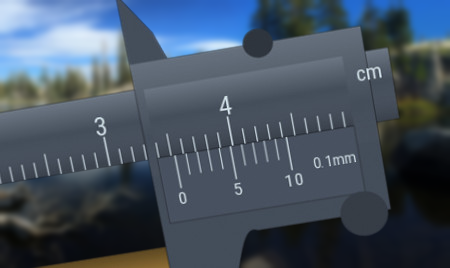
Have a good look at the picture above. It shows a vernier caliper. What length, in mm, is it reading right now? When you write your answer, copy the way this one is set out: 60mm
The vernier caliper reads 35.3mm
